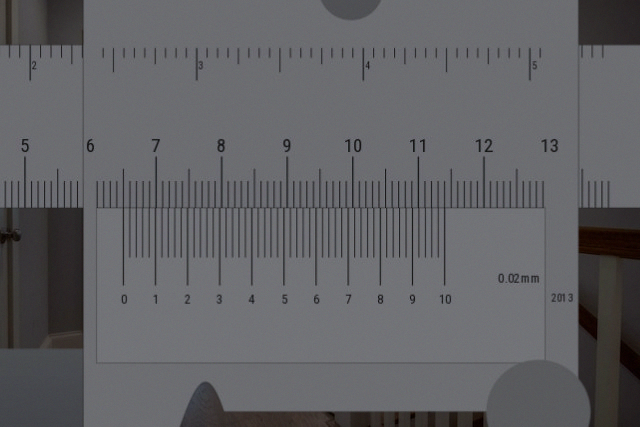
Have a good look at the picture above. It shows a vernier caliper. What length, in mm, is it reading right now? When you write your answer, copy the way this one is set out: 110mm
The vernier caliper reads 65.0mm
